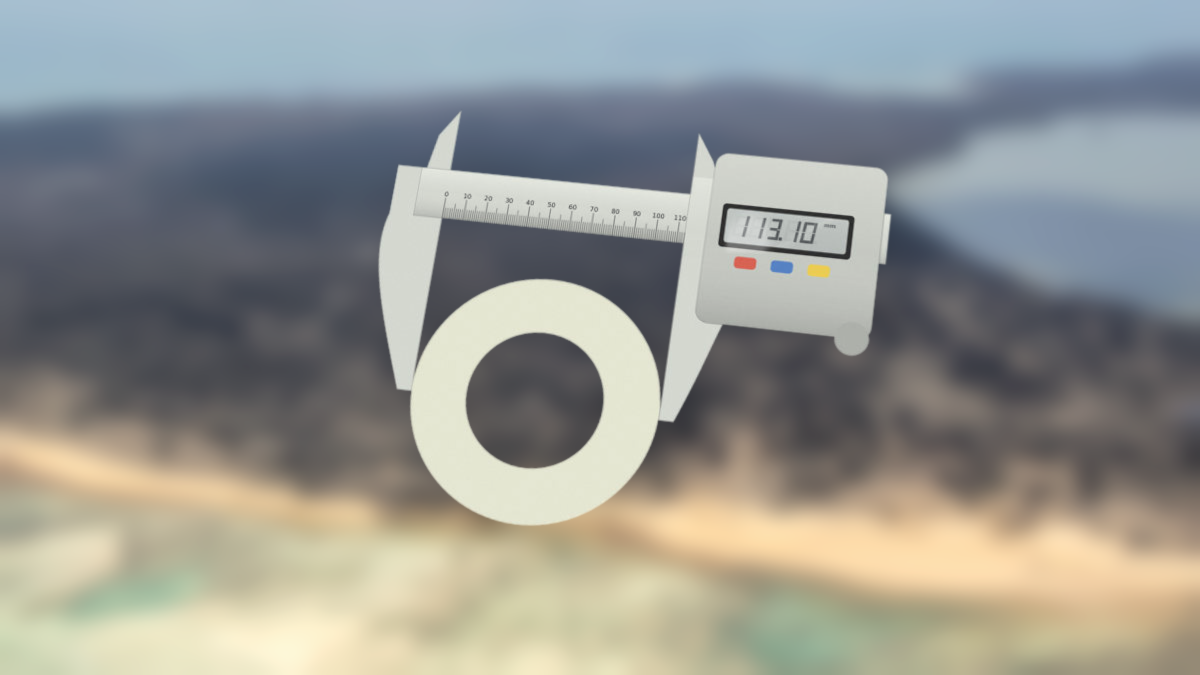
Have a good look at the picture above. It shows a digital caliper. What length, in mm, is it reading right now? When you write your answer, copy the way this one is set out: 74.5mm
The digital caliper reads 113.10mm
